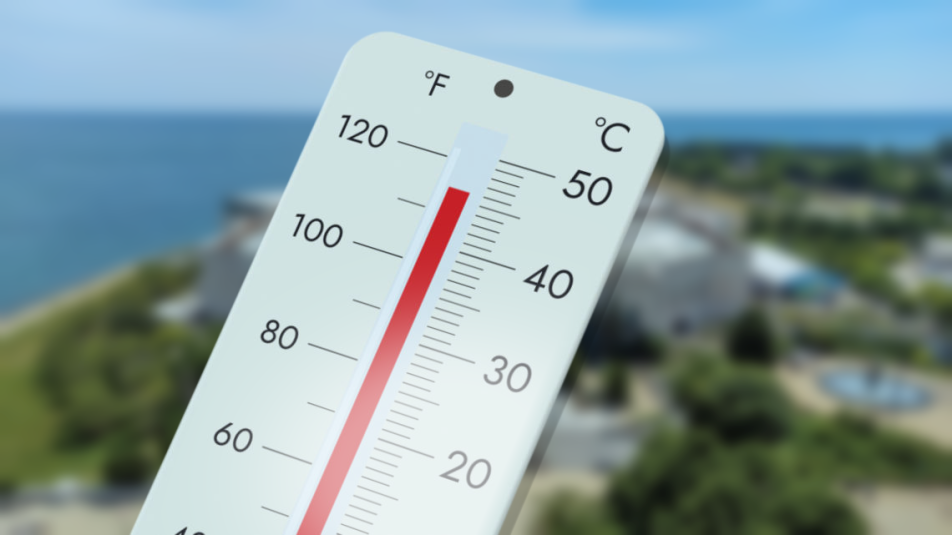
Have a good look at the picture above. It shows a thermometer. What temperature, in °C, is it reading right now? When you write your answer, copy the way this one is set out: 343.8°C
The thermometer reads 46°C
